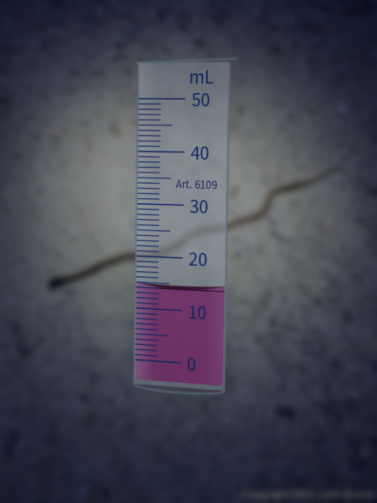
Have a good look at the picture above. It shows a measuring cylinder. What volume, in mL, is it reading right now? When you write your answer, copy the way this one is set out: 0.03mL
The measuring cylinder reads 14mL
